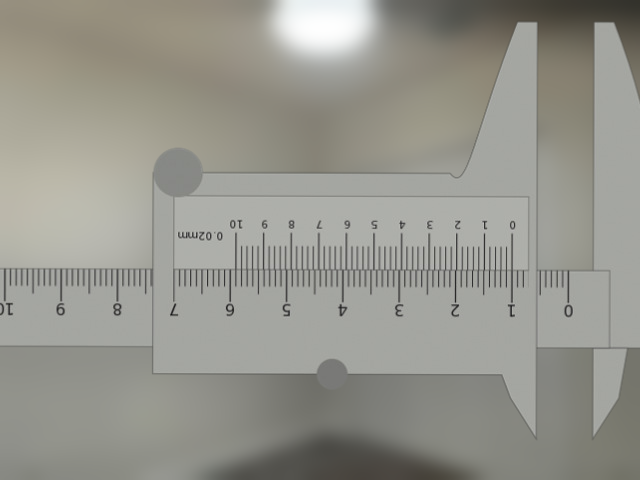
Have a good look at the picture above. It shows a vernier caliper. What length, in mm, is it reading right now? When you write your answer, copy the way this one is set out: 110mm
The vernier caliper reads 10.0mm
